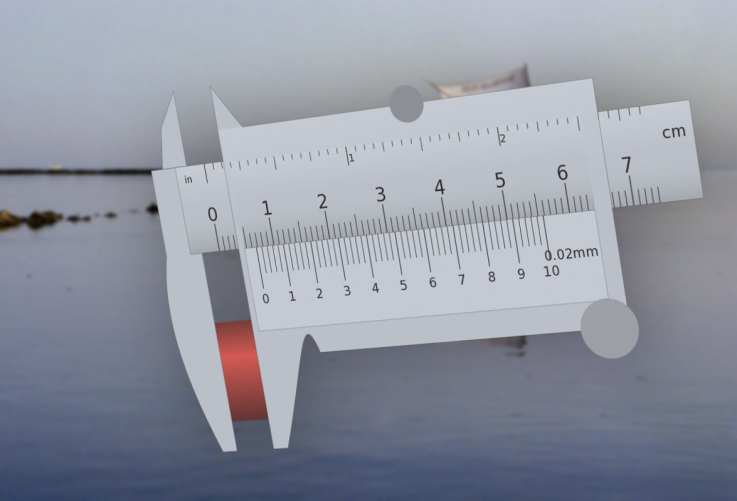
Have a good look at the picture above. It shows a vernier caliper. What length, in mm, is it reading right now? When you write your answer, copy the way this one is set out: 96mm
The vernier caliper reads 6.8mm
